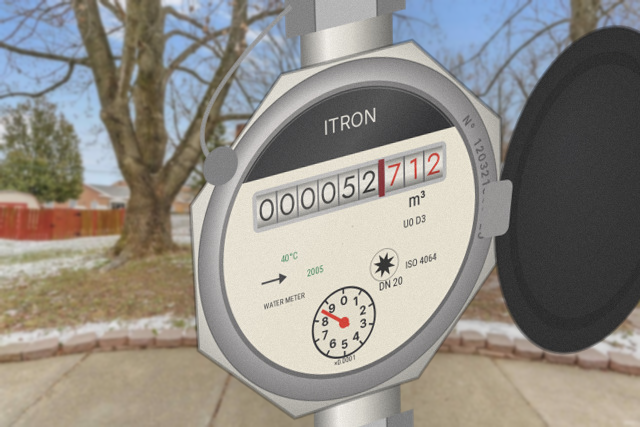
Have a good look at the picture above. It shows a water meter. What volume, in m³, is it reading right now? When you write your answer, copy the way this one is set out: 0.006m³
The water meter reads 52.7128m³
